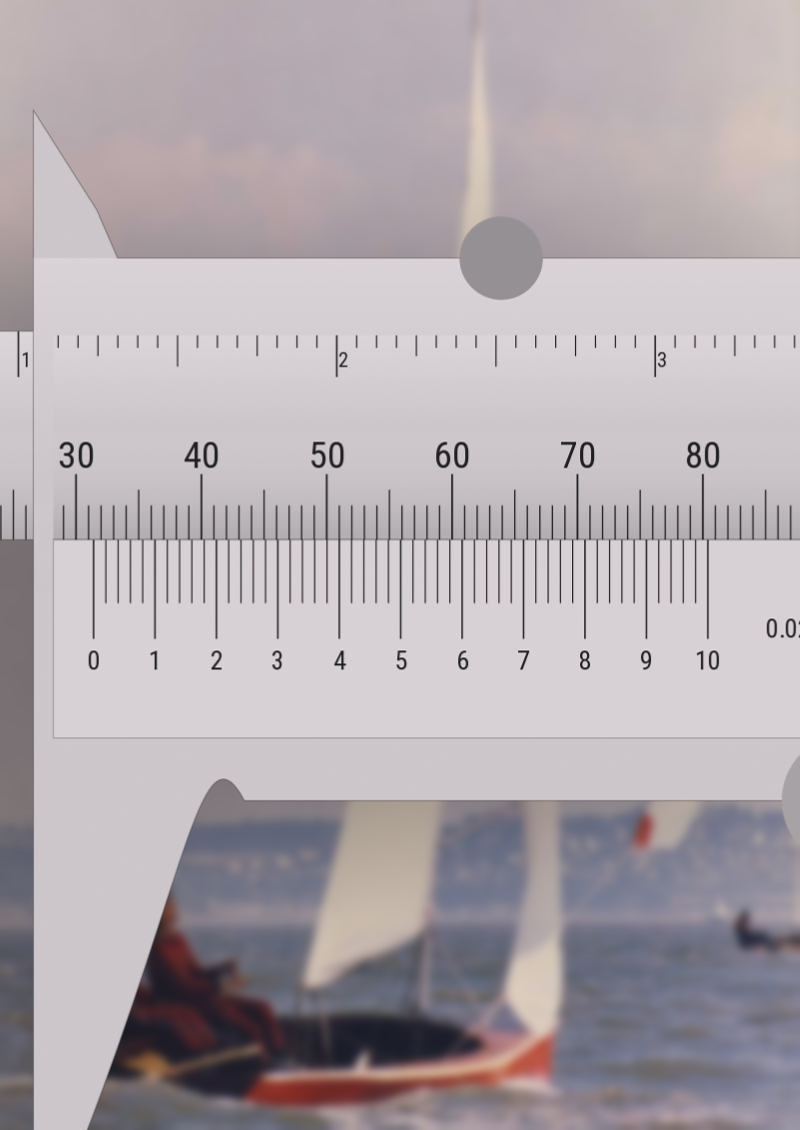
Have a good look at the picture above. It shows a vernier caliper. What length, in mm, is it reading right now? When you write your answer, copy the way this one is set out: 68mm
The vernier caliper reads 31.4mm
